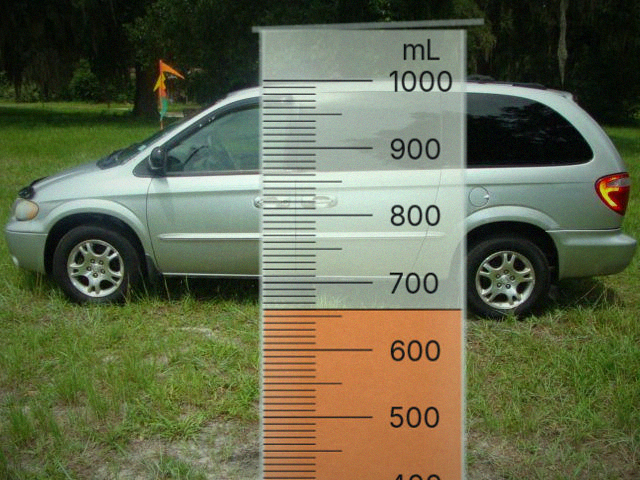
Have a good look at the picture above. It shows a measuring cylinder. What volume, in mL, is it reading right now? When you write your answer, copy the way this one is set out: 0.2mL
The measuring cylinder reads 660mL
